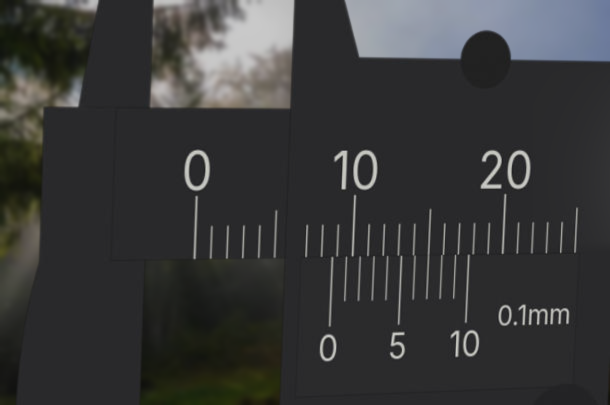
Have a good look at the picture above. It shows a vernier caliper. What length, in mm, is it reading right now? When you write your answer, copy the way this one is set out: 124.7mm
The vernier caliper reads 8.7mm
